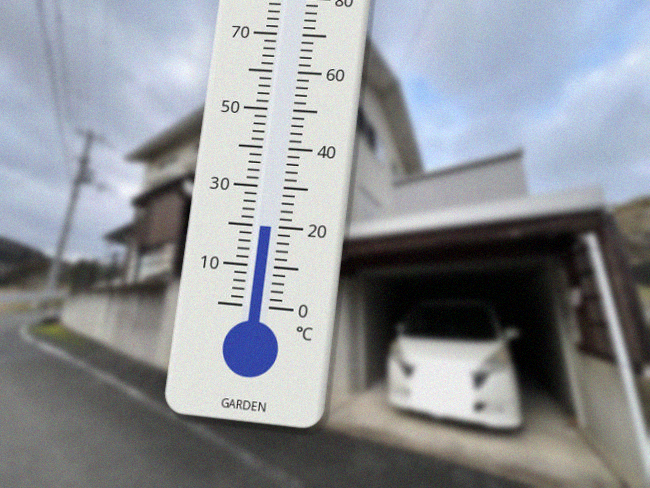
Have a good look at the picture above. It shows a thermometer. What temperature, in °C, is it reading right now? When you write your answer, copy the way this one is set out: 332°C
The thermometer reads 20°C
